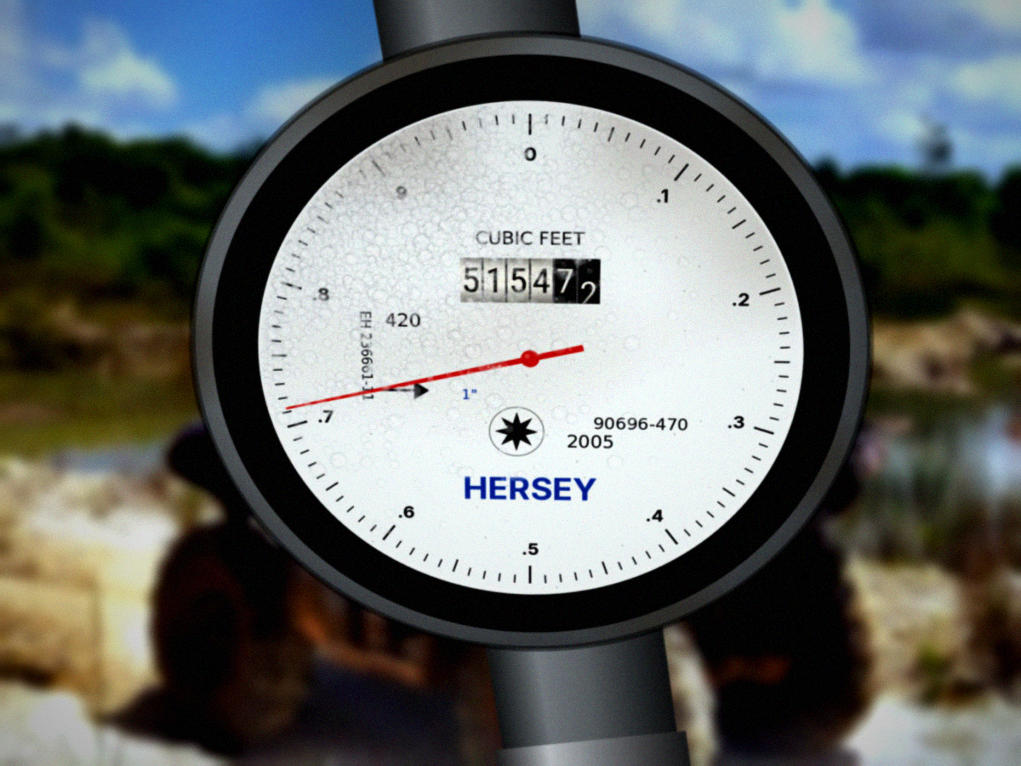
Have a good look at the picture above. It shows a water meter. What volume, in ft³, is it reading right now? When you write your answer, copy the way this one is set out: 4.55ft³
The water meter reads 515471.71ft³
